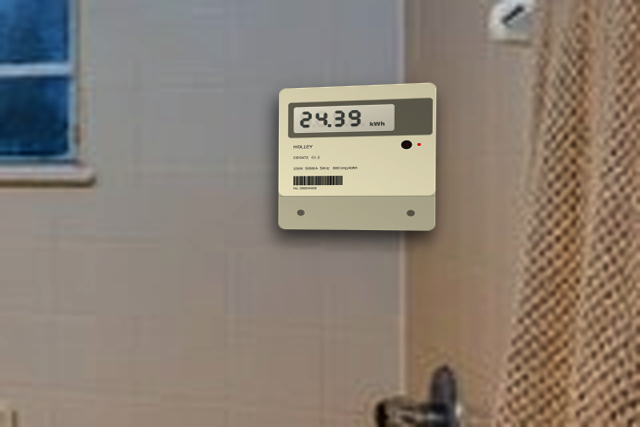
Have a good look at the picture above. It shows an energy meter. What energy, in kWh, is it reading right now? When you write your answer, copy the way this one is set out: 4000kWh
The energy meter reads 24.39kWh
